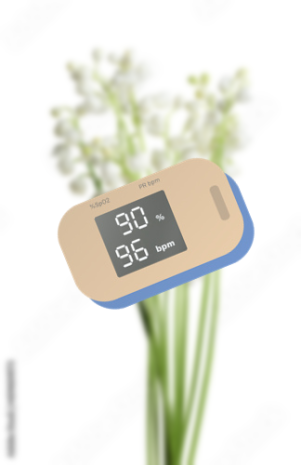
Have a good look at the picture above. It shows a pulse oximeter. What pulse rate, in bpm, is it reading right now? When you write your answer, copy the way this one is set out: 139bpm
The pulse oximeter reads 96bpm
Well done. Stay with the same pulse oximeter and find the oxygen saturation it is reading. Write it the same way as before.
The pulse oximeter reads 90%
